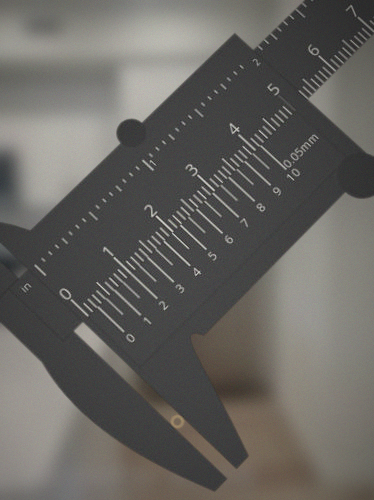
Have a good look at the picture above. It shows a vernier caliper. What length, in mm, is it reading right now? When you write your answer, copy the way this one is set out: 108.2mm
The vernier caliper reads 2.2mm
